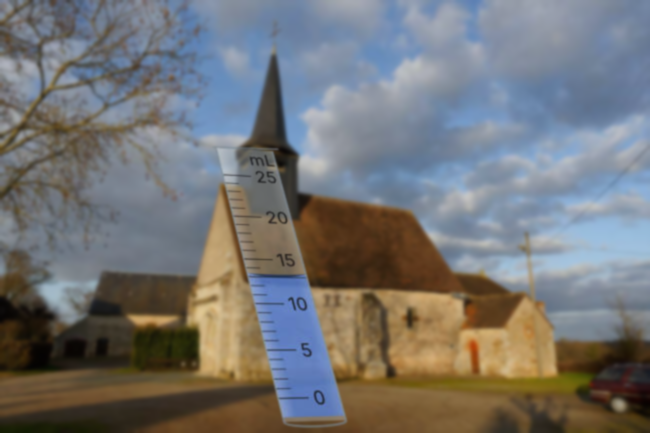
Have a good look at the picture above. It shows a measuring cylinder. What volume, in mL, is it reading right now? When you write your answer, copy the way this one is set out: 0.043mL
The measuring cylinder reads 13mL
